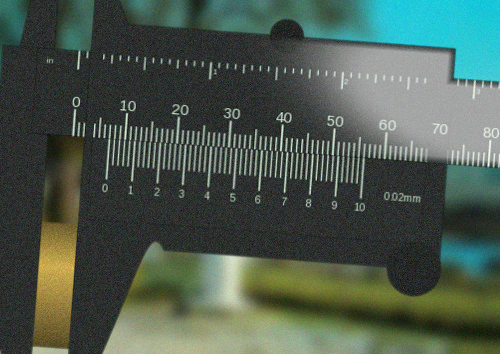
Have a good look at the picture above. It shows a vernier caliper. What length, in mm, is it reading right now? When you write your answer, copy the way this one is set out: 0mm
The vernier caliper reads 7.0mm
